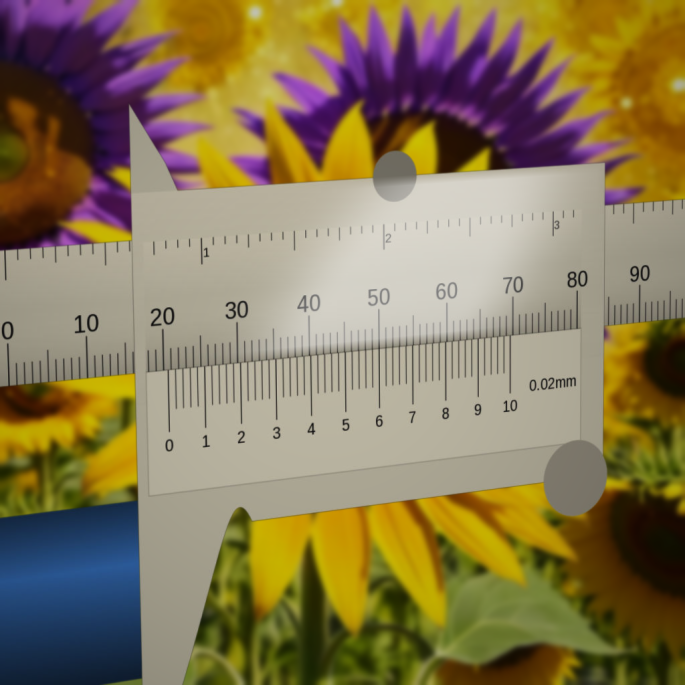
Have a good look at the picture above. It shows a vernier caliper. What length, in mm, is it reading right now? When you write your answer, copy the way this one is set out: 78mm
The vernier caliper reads 20.6mm
